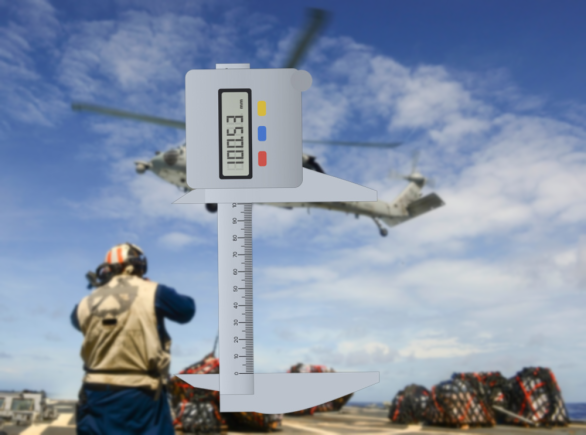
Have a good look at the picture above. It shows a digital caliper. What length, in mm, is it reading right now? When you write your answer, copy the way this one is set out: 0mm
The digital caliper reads 100.53mm
